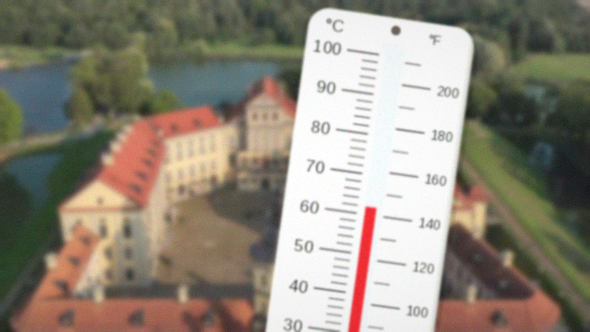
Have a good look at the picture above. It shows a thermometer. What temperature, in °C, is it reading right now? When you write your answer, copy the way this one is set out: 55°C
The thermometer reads 62°C
